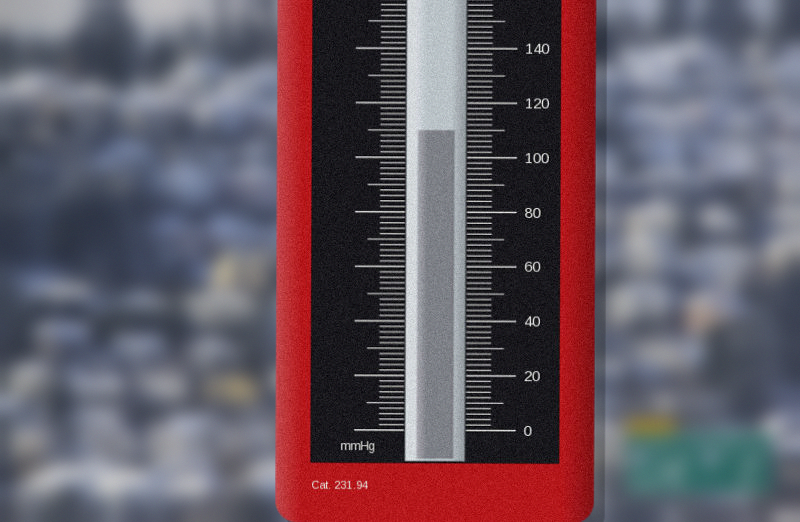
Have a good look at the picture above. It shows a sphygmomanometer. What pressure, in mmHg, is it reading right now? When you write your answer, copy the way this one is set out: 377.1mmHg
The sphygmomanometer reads 110mmHg
